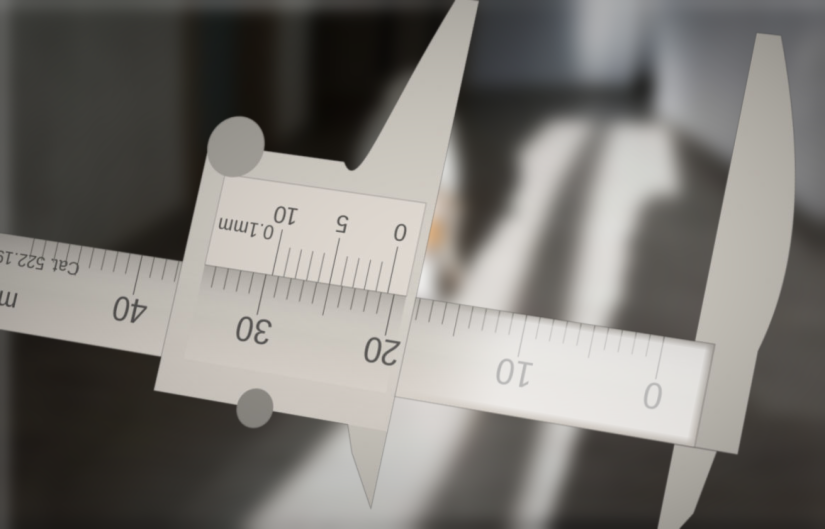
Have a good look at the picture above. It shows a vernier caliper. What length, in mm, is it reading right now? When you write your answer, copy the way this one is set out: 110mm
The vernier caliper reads 20.5mm
